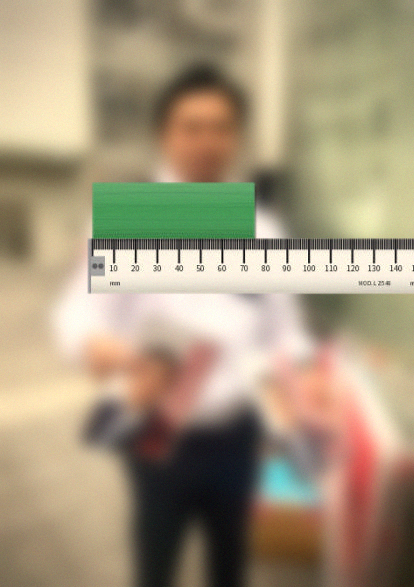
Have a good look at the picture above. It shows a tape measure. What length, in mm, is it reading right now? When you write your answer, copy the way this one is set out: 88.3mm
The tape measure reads 75mm
